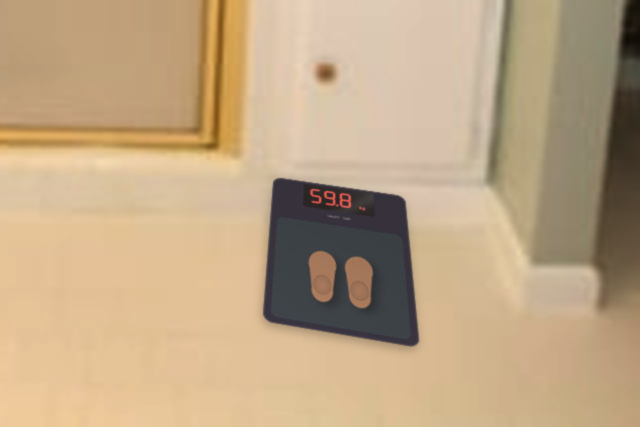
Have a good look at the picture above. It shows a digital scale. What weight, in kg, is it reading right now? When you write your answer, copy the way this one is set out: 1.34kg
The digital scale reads 59.8kg
